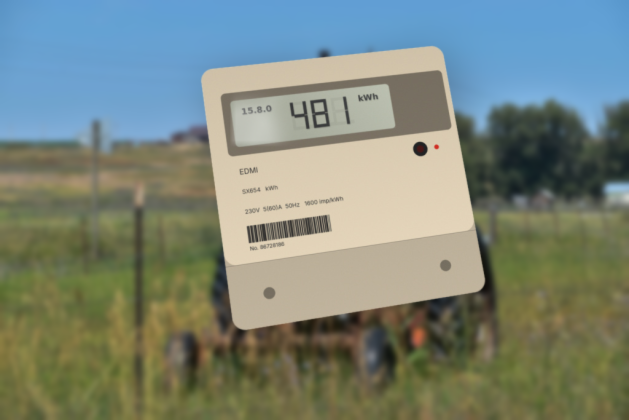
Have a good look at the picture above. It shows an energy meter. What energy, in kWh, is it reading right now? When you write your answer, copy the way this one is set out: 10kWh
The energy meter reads 481kWh
